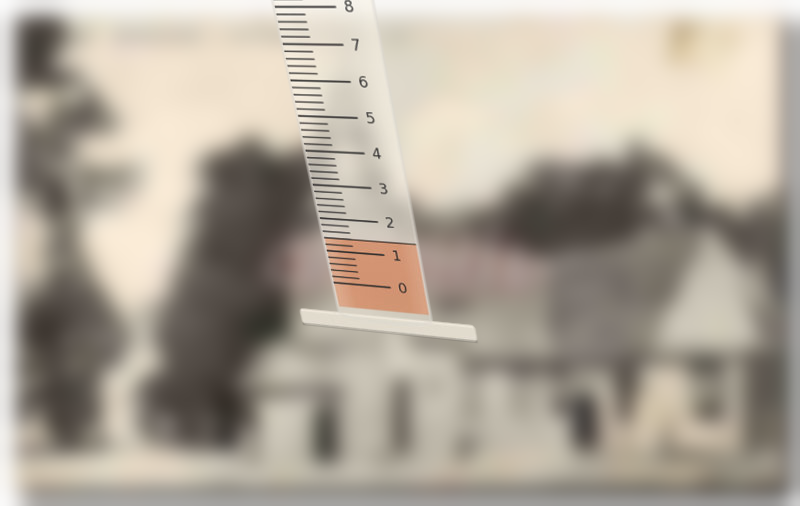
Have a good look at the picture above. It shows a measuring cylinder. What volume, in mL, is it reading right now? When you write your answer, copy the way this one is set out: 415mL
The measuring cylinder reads 1.4mL
